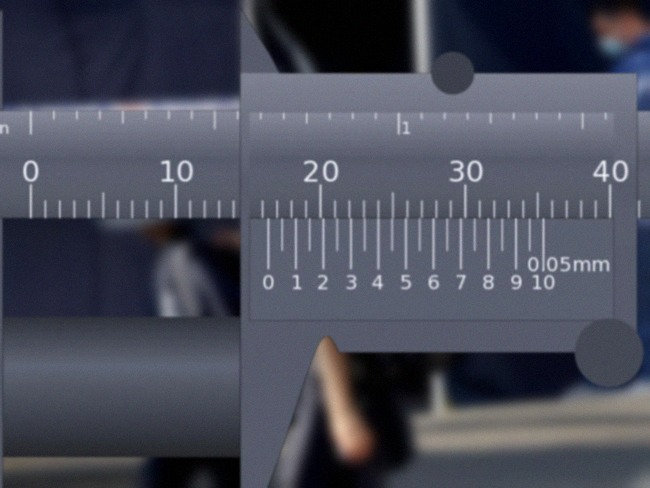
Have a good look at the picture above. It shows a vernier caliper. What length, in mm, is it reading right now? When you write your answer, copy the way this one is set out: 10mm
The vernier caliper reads 16.4mm
